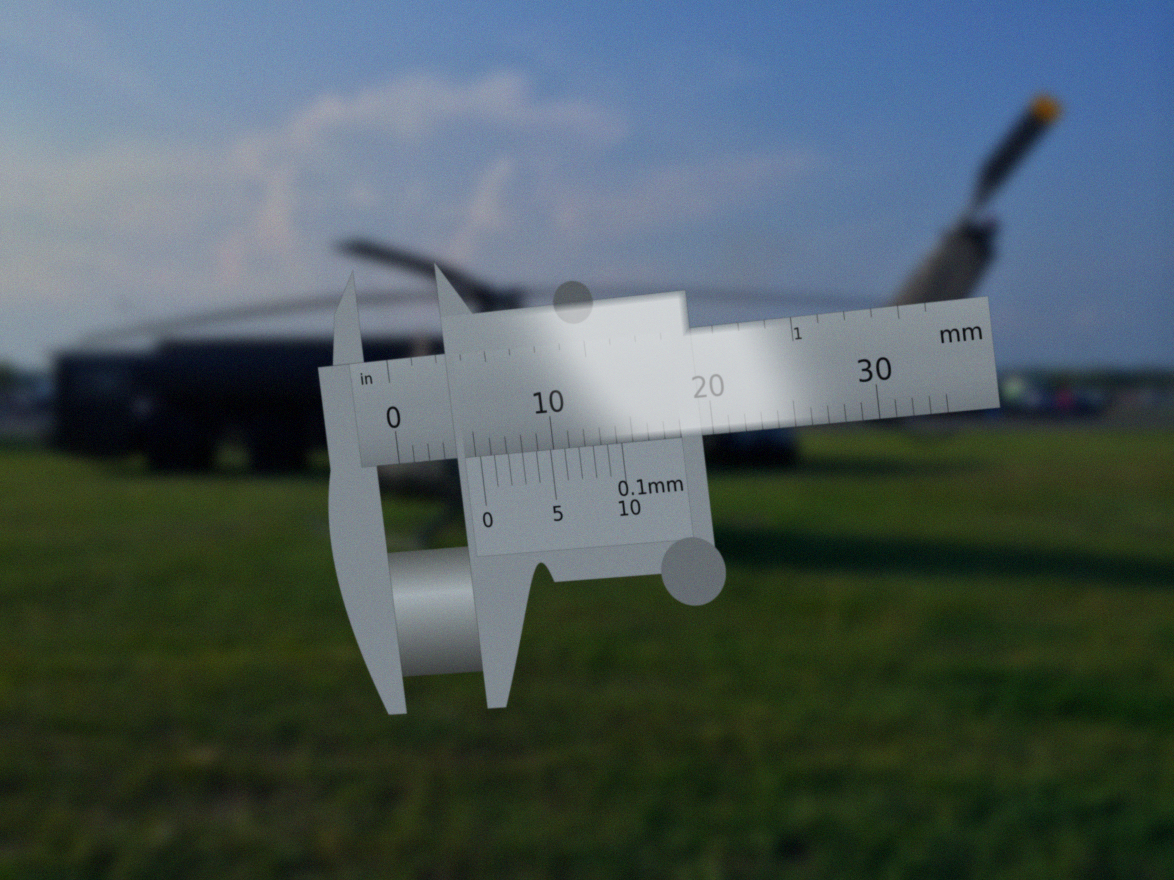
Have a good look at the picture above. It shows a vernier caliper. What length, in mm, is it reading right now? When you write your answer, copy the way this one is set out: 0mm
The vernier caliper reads 5.3mm
